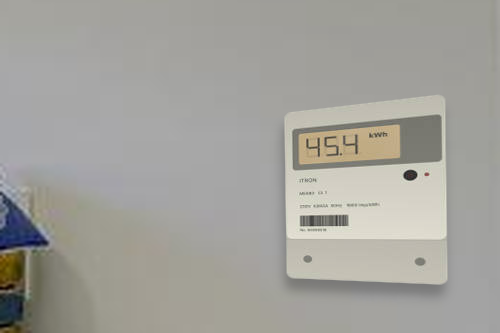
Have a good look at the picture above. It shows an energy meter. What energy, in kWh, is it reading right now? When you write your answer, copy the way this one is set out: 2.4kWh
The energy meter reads 45.4kWh
